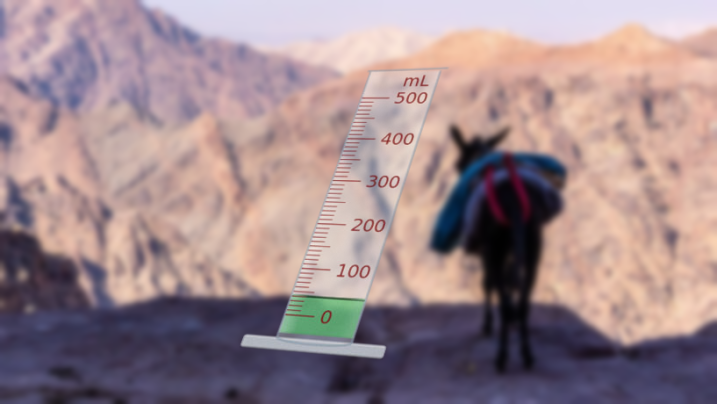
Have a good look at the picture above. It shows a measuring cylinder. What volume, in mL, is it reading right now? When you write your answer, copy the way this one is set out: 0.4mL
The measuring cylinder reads 40mL
